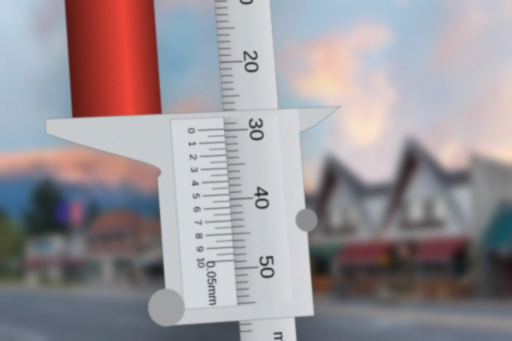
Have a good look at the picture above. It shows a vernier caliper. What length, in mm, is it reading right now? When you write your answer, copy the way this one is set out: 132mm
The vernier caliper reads 29.8mm
